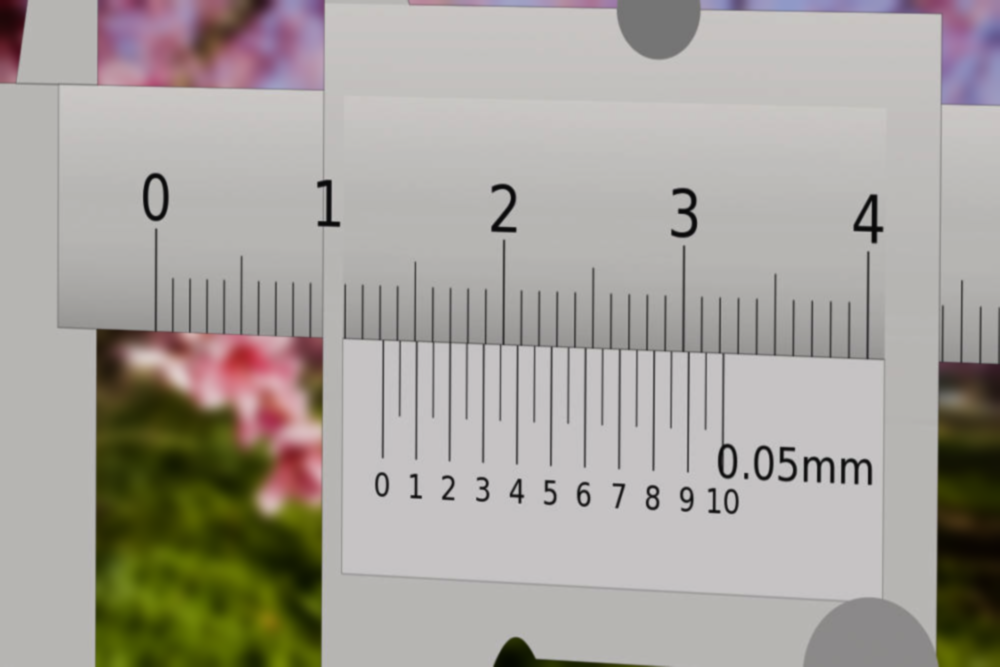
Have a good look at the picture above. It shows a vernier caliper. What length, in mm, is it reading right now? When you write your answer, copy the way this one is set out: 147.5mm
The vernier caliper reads 13.2mm
